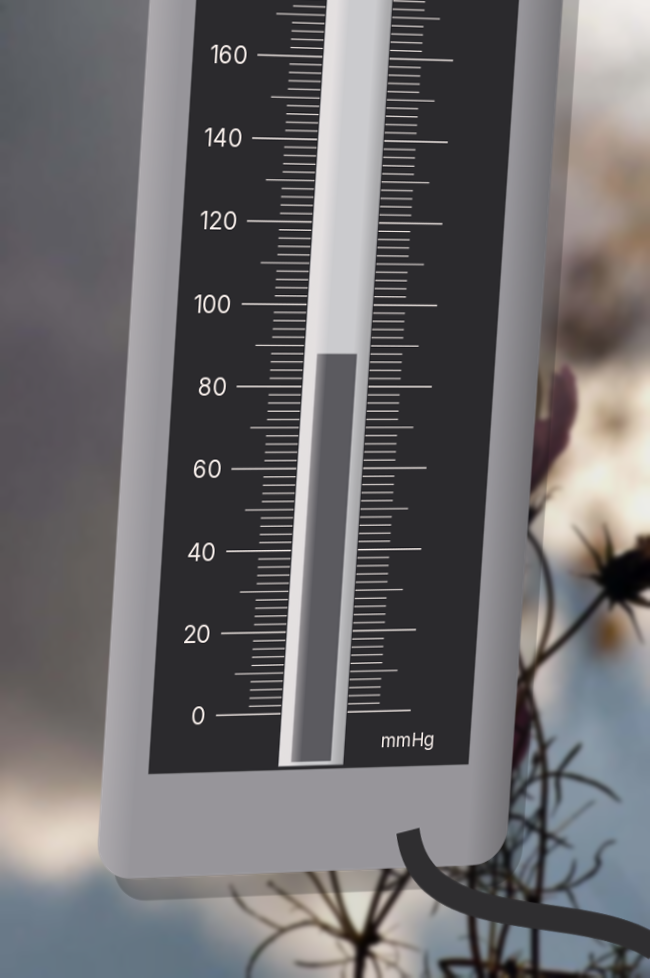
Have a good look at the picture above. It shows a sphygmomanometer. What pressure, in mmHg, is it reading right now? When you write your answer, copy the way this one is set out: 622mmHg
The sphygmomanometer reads 88mmHg
